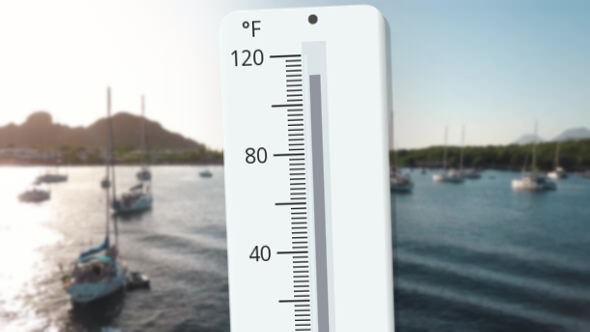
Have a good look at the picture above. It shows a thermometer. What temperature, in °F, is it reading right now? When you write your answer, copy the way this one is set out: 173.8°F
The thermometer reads 112°F
